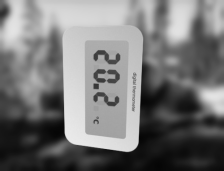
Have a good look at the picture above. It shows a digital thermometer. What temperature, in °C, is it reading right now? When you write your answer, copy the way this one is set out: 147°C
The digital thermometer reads 20.2°C
